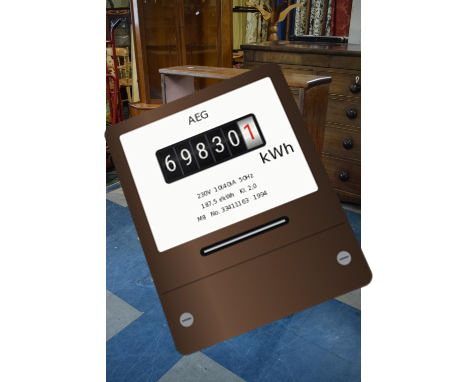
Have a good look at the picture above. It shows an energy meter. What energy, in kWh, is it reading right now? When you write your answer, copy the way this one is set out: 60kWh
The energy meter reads 69830.1kWh
